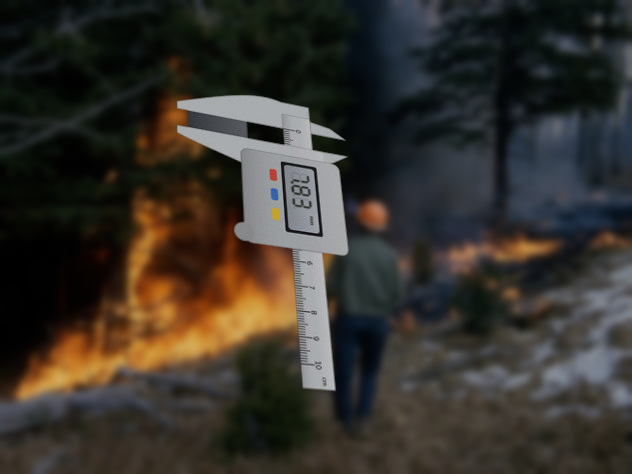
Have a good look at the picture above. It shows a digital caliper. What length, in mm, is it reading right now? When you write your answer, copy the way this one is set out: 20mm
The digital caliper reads 7.83mm
